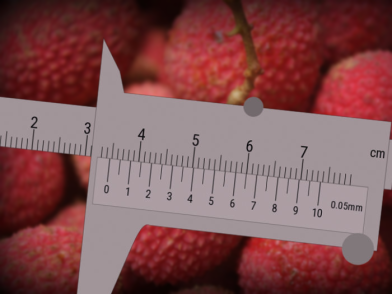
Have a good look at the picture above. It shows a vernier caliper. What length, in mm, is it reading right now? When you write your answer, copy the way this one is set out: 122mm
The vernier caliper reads 34.6mm
